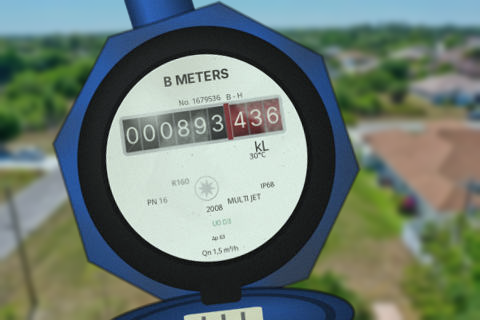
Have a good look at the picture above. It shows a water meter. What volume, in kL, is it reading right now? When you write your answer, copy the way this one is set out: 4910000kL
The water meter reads 893.436kL
